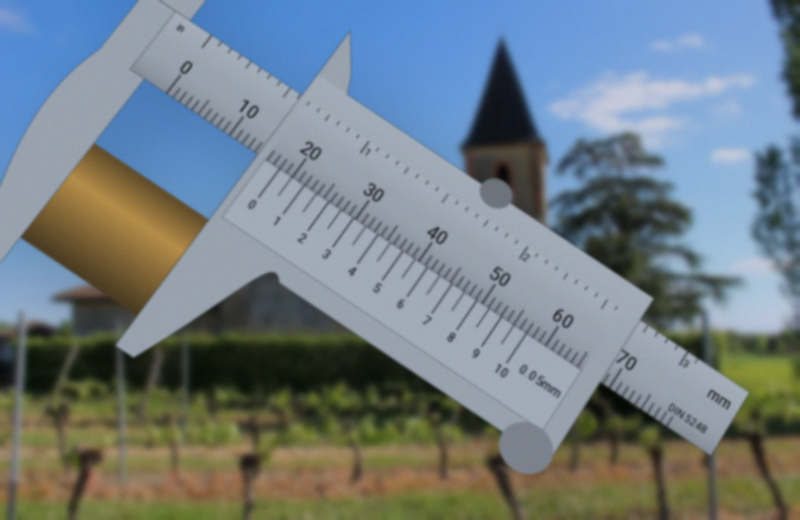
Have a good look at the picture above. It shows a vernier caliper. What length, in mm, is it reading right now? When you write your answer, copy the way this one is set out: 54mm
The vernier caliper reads 18.0mm
